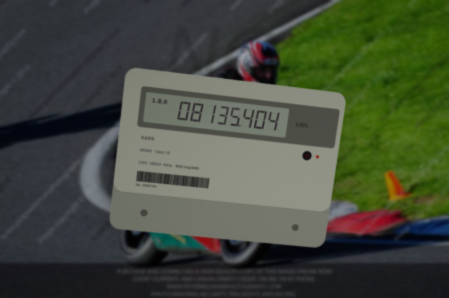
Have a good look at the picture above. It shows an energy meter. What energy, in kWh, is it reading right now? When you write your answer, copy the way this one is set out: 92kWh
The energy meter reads 8135.404kWh
